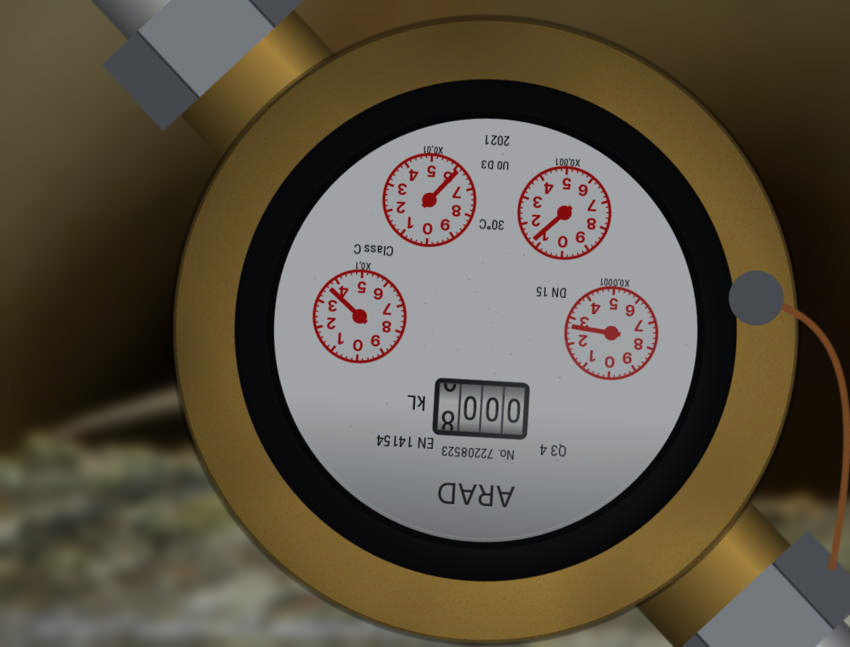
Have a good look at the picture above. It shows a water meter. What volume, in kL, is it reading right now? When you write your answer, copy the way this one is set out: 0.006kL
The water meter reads 8.3612kL
